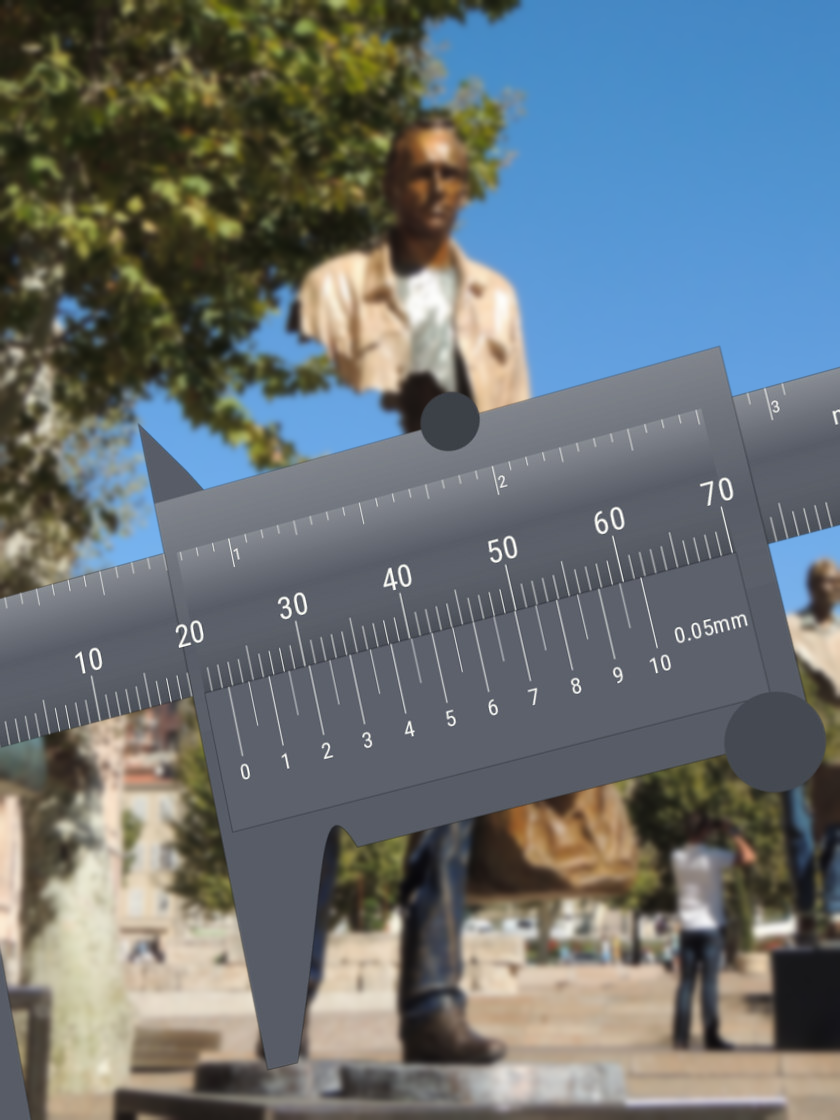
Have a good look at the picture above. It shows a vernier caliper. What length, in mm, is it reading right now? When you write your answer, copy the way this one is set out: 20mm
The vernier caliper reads 22.6mm
